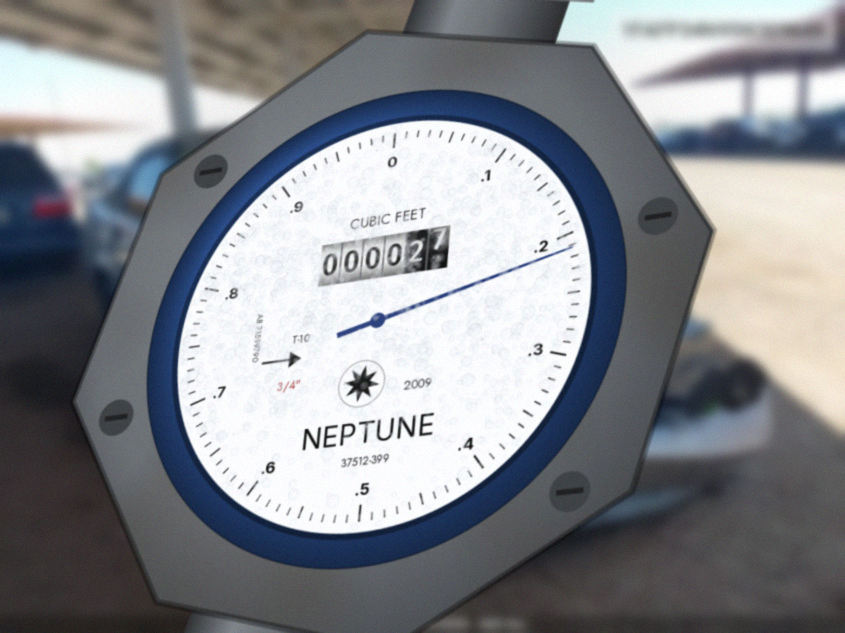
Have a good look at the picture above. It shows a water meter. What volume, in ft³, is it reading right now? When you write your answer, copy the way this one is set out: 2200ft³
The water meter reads 27.21ft³
